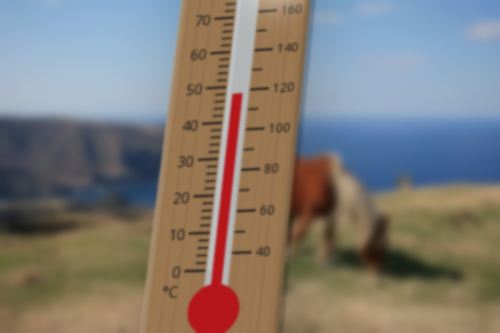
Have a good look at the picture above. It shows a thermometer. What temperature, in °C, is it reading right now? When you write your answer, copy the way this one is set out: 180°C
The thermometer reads 48°C
